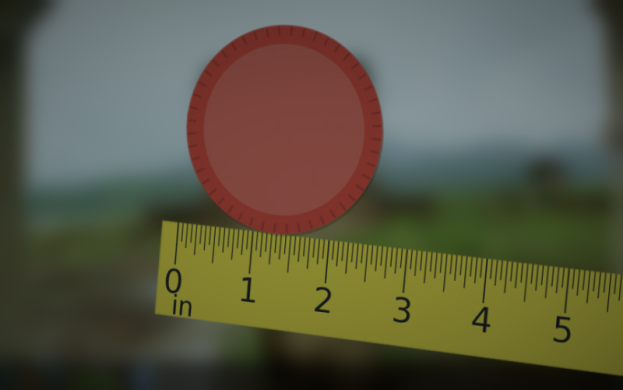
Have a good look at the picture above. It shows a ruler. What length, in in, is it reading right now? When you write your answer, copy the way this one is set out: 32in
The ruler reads 2.5625in
